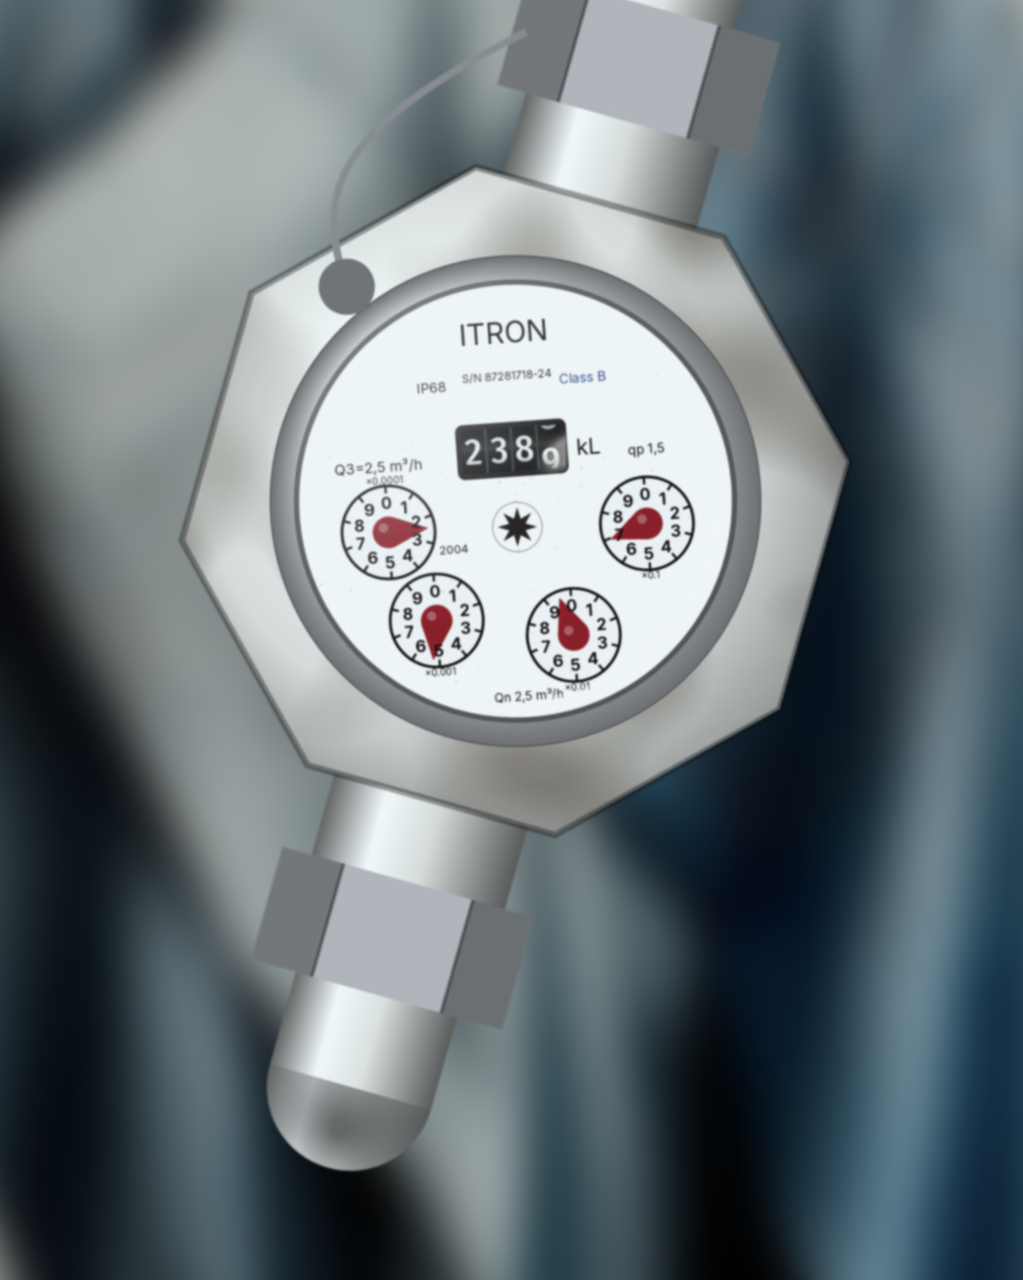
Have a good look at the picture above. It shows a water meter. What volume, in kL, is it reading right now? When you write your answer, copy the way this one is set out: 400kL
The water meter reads 2388.6952kL
